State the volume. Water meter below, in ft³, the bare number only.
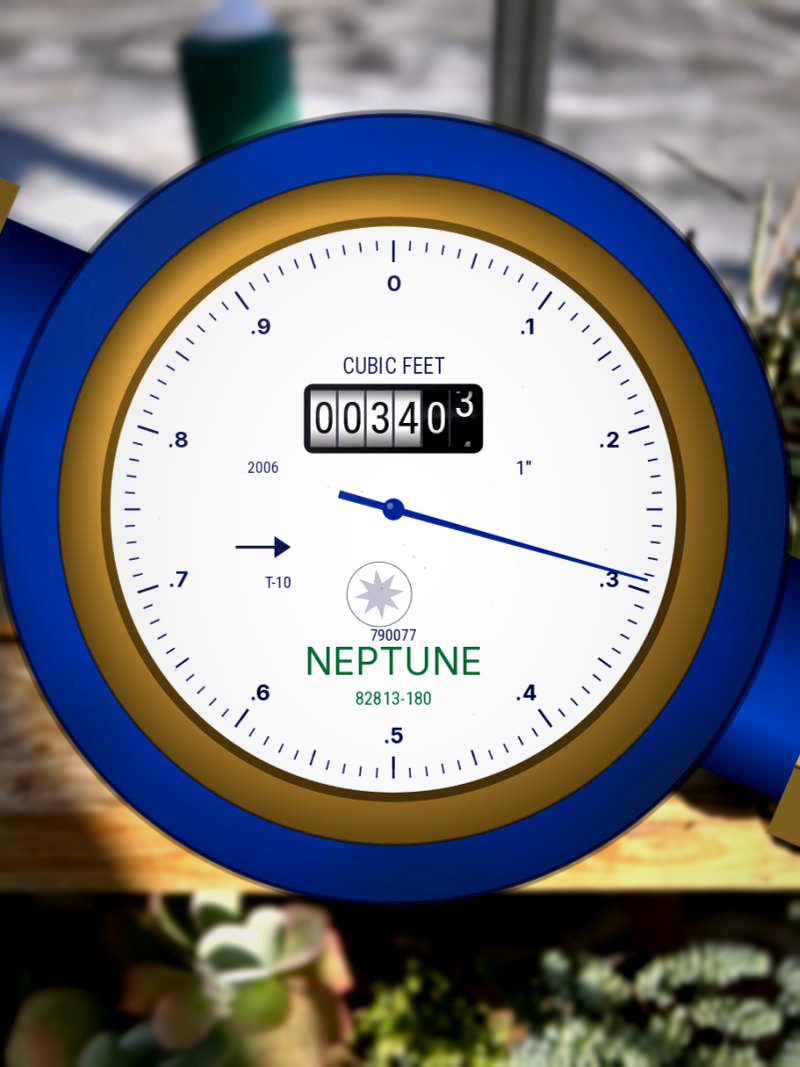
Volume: 3403.29
